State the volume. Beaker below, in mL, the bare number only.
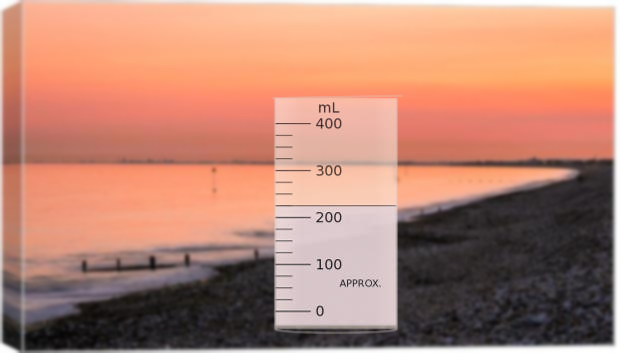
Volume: 225
